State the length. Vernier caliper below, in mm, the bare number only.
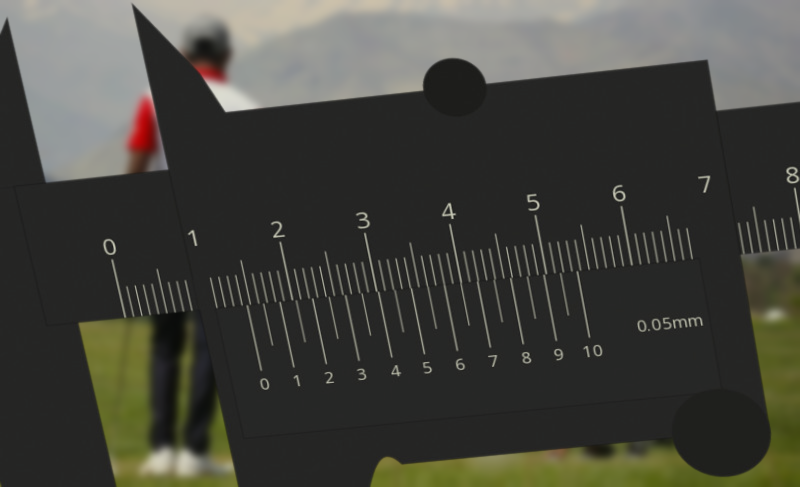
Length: 14.6
